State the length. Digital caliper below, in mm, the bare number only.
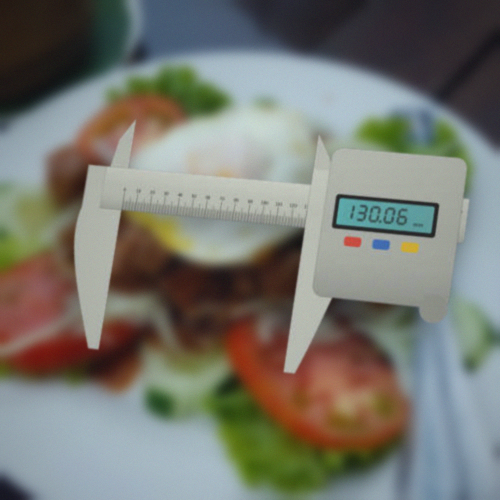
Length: 130.06
